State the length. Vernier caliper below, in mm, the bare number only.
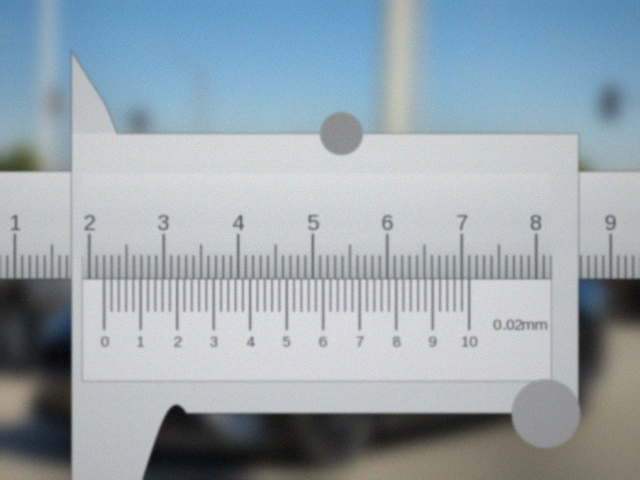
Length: 22.0
